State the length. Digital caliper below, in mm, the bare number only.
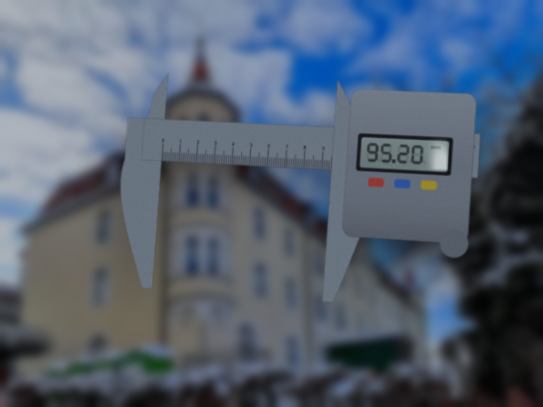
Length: 95.20
